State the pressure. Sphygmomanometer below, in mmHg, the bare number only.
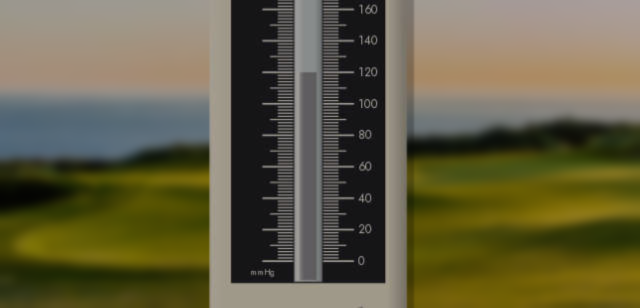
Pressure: 120
